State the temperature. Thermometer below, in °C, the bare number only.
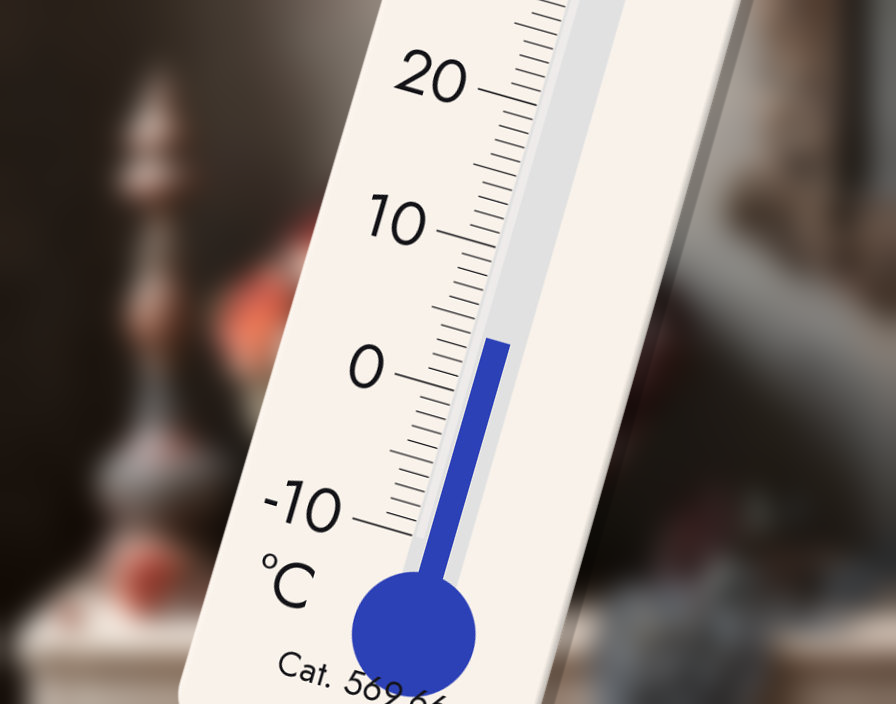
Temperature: 4
